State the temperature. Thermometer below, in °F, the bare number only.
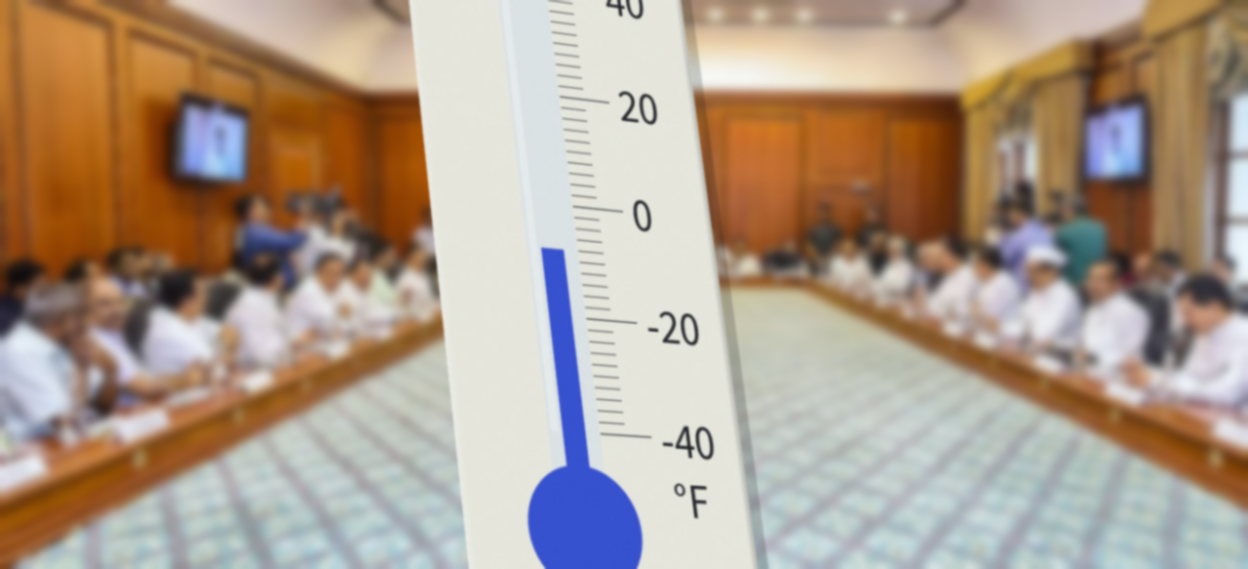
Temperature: -8
